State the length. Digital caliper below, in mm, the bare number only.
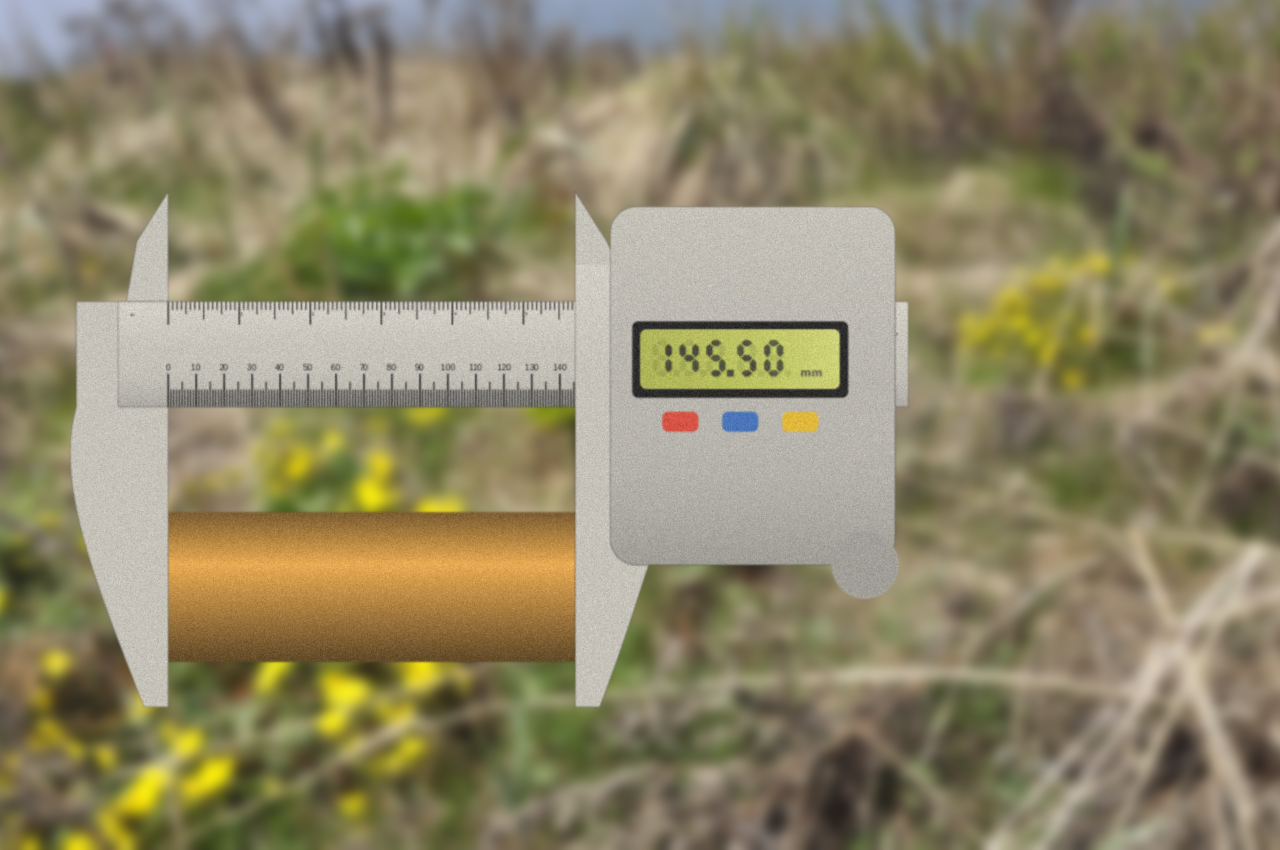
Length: 145.50
